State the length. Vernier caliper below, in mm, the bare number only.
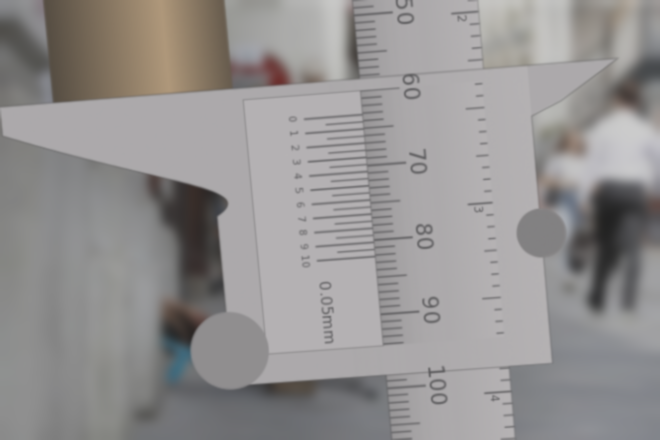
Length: 63.2
